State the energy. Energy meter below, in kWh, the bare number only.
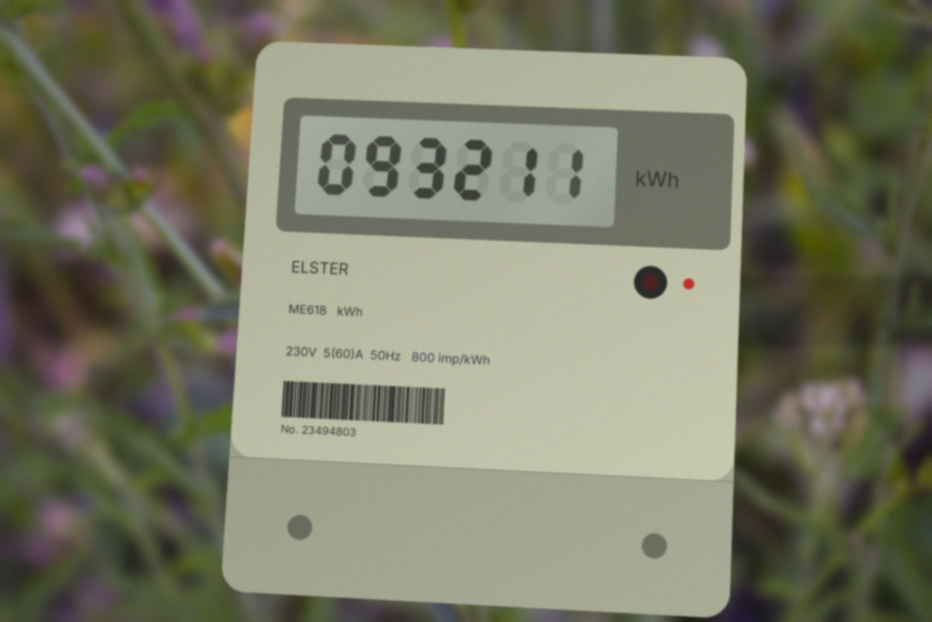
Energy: 93211
